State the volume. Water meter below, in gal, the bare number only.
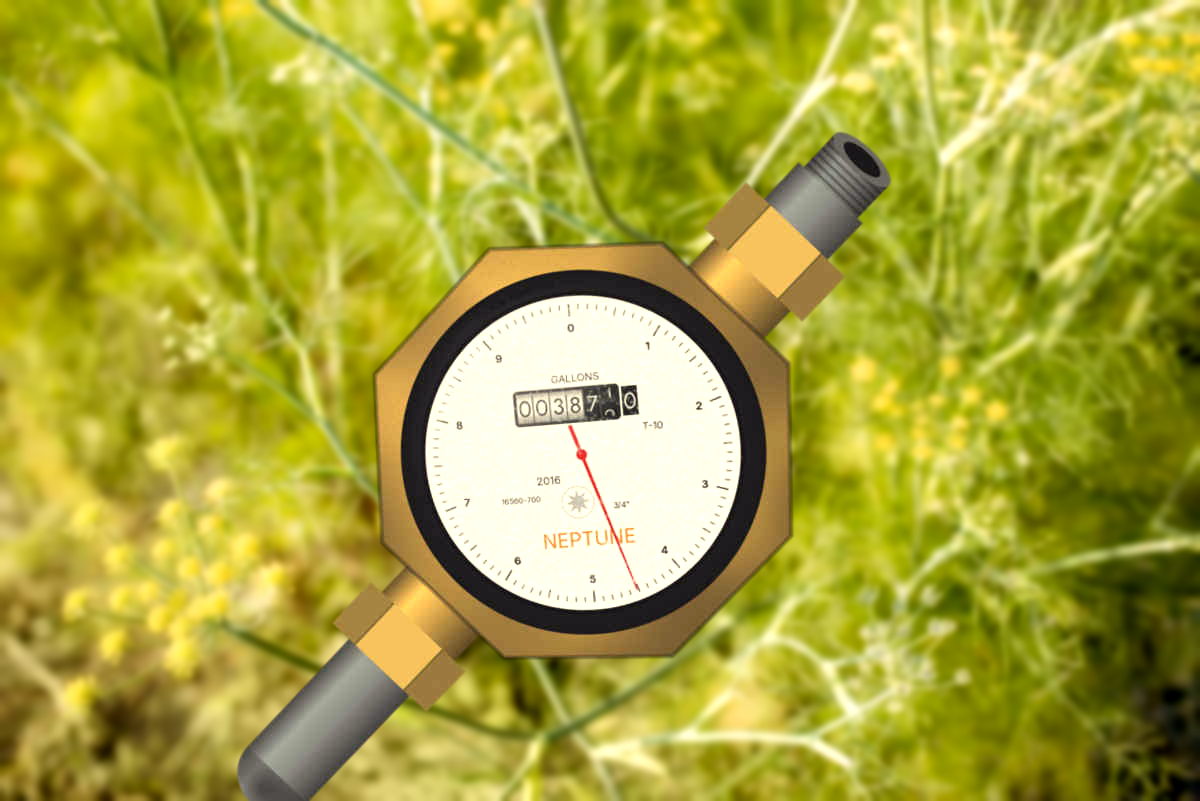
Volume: 38714.5
